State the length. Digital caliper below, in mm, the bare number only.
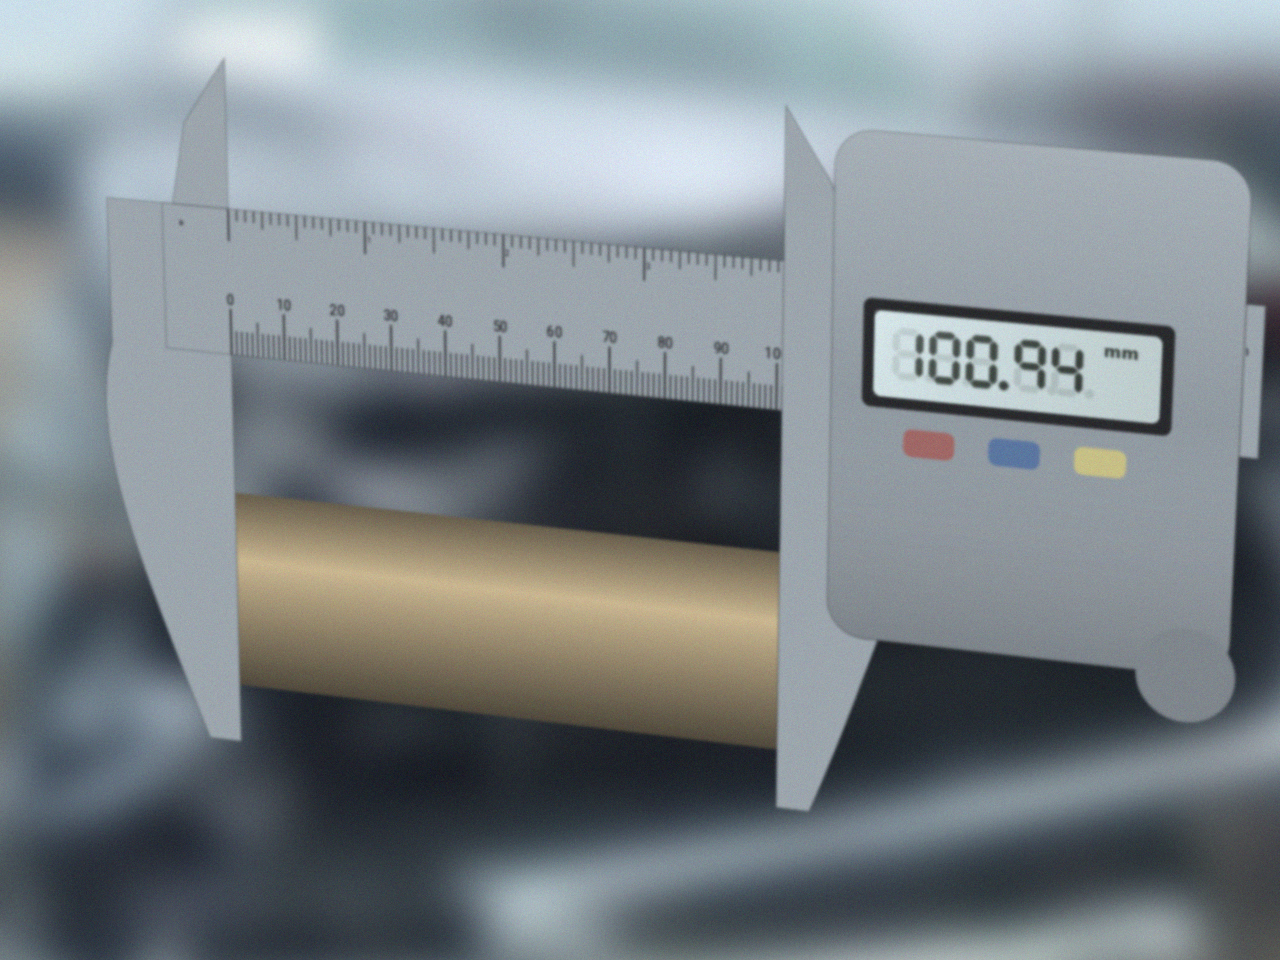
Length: 100.94
